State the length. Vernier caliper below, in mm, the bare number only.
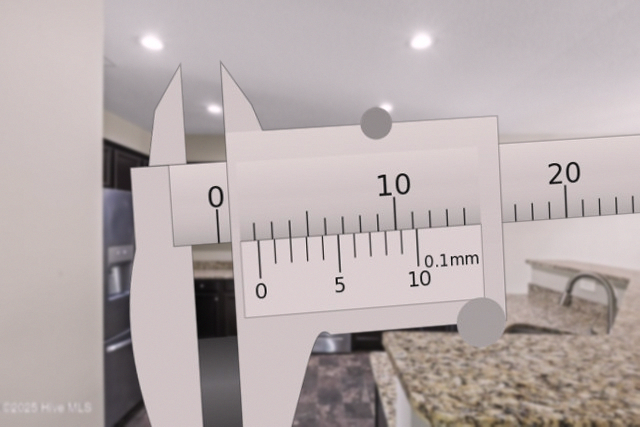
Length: 2.2
